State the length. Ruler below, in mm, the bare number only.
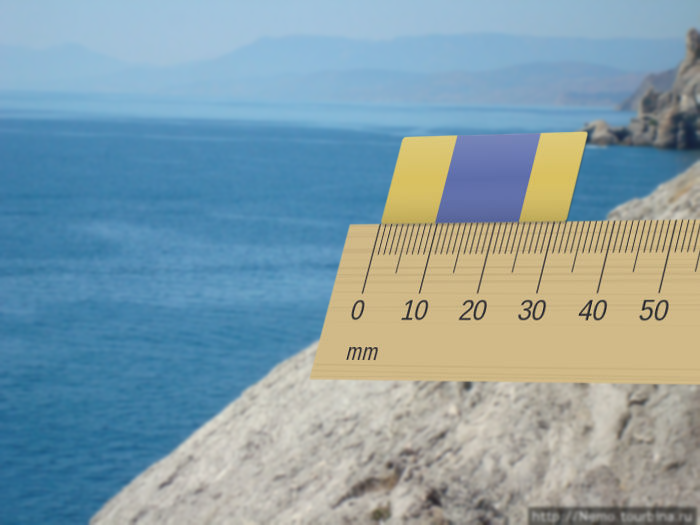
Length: 32
